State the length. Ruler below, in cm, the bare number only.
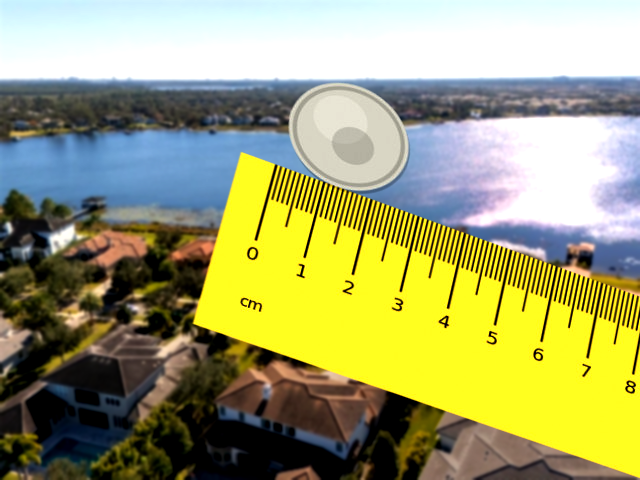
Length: 2.5
